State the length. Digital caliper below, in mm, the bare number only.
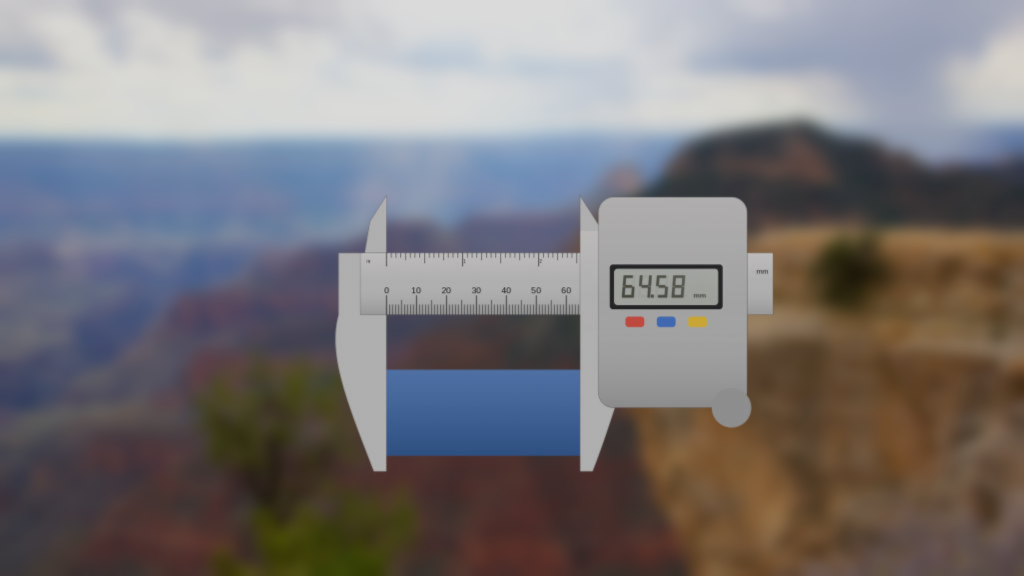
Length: 64.58
